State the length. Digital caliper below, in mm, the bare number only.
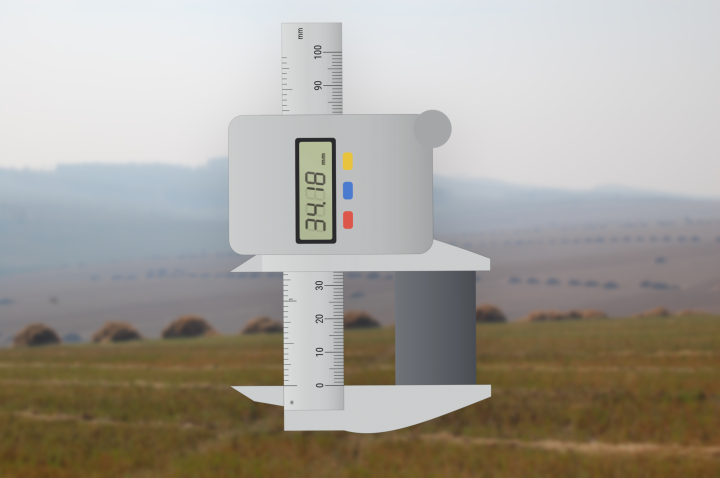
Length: 34.18
